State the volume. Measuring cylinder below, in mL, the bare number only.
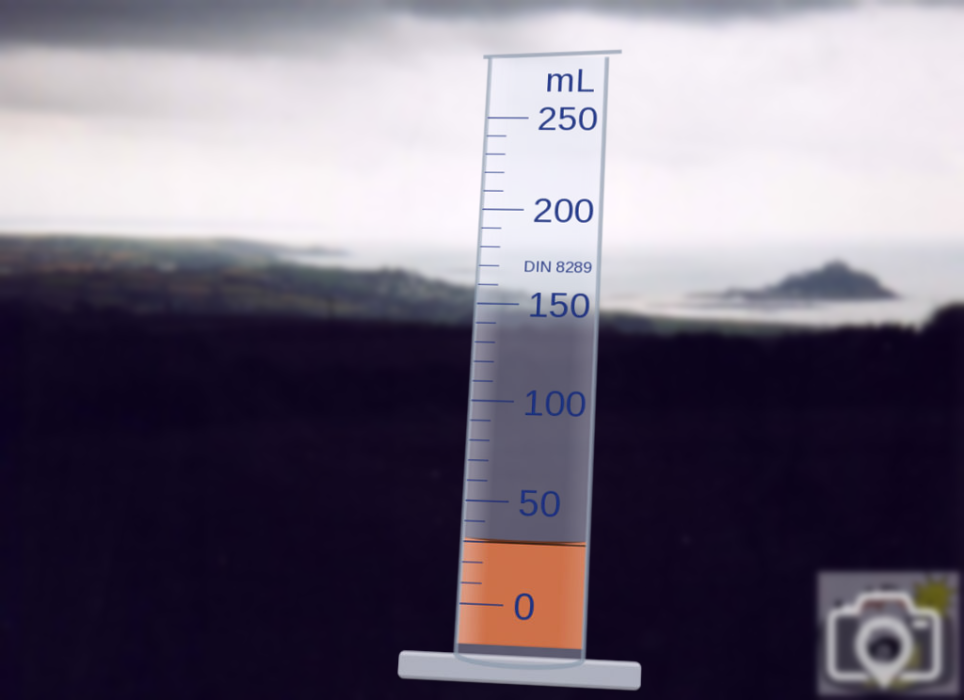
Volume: 30
